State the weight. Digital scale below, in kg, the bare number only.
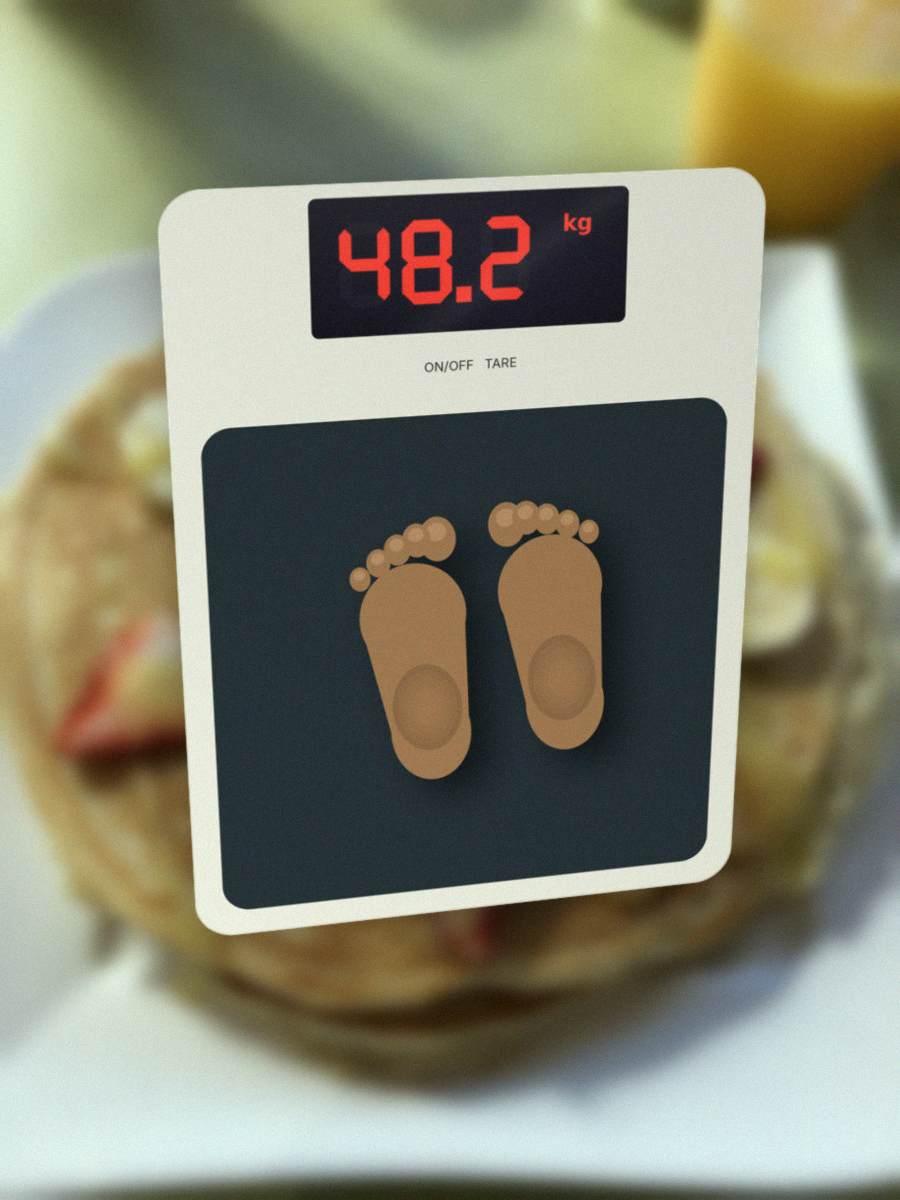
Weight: 48.2
